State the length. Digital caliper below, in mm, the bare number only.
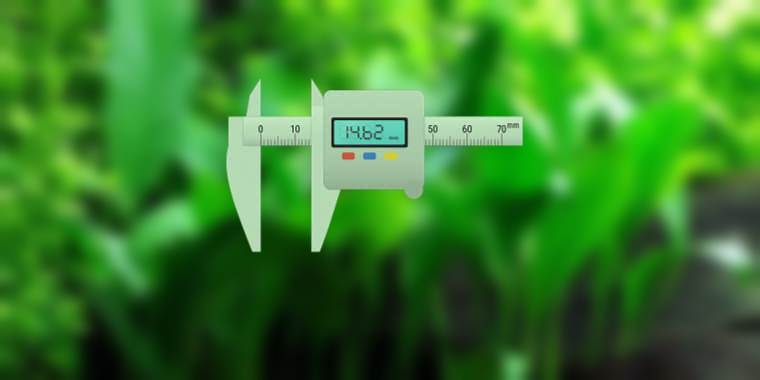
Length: 14.62
